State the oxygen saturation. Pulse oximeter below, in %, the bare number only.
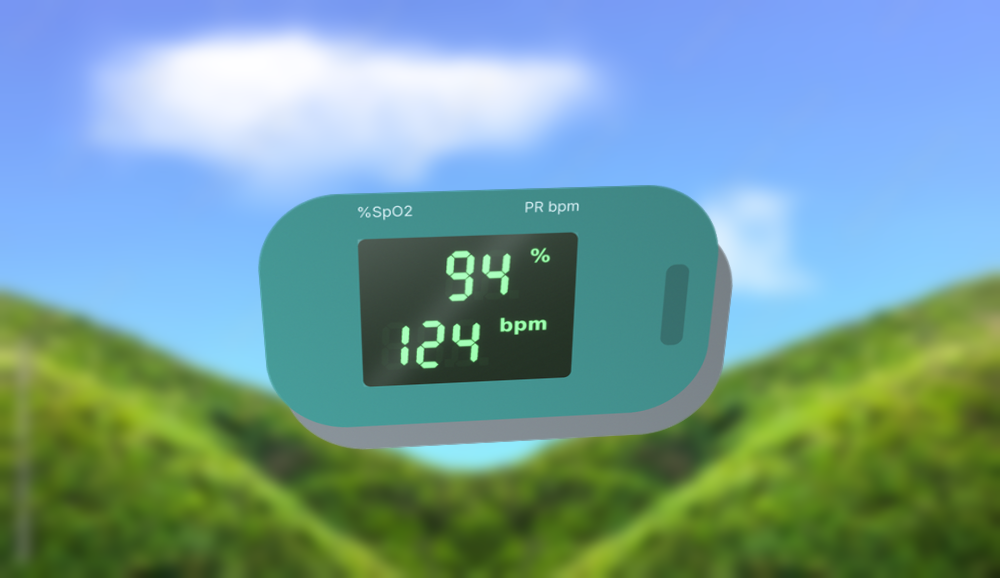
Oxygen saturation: 94
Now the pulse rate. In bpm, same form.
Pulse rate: 124
